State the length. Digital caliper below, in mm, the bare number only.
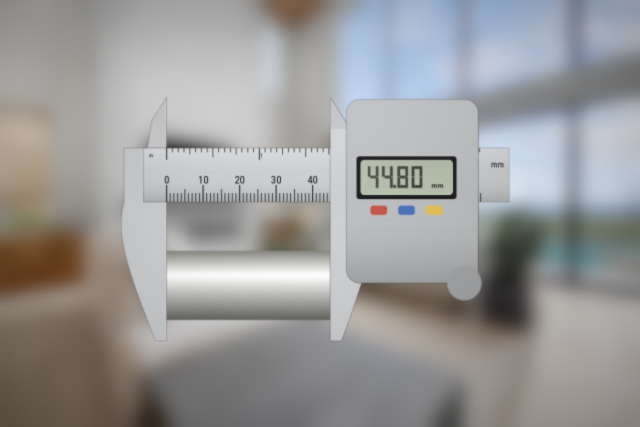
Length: 44.80
